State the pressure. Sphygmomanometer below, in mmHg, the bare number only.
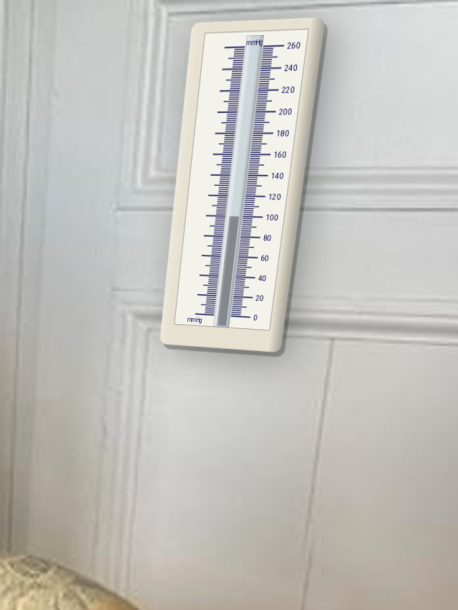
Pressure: 100
